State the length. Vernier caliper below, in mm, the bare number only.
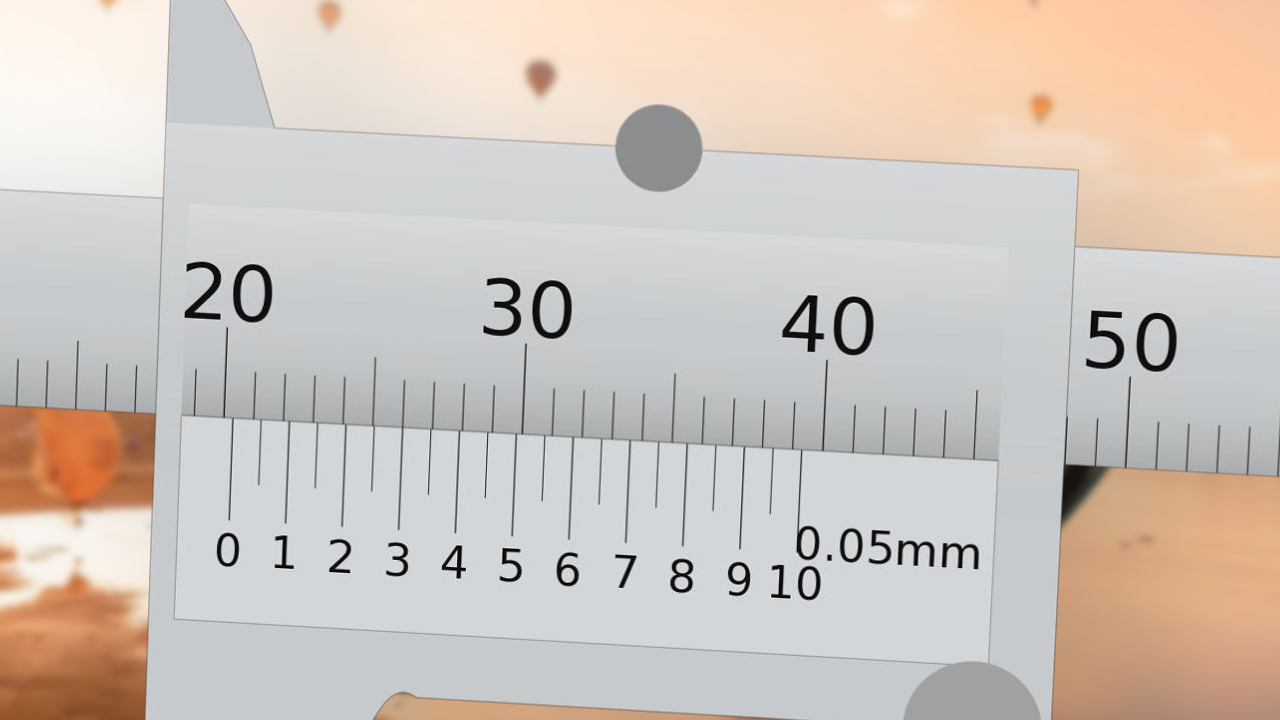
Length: 20.30
